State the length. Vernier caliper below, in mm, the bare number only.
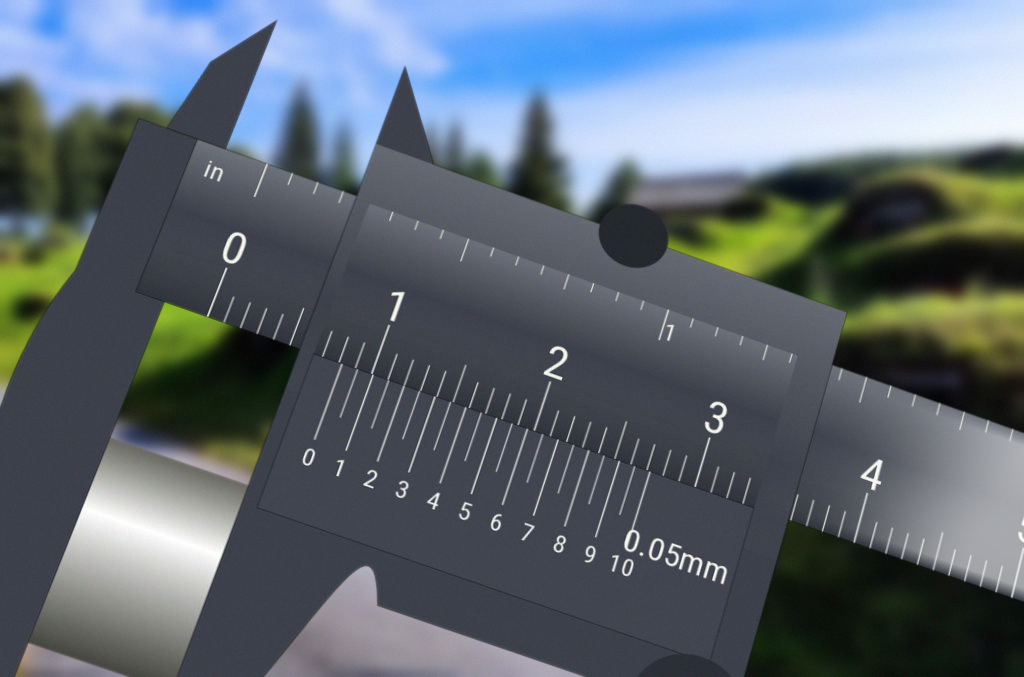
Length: 8.2
